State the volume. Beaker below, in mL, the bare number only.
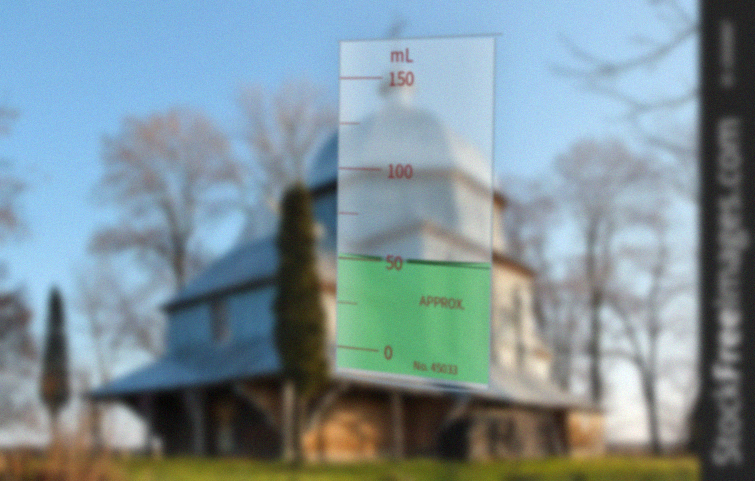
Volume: 50
